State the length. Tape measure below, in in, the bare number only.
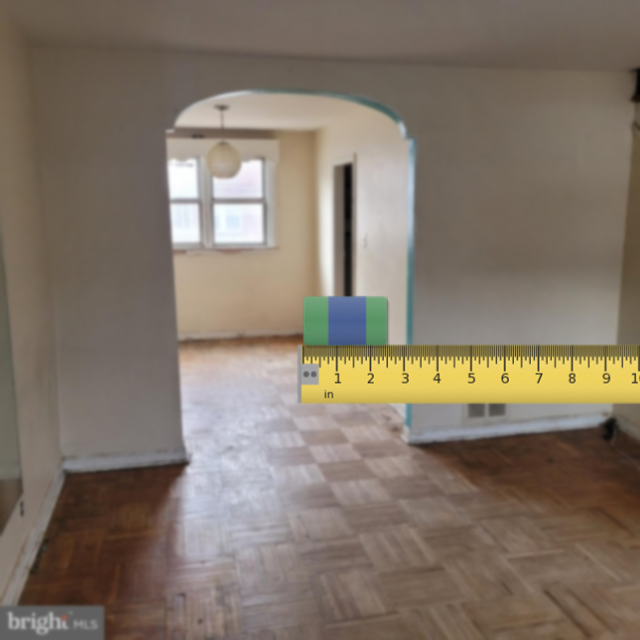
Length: 2.5
